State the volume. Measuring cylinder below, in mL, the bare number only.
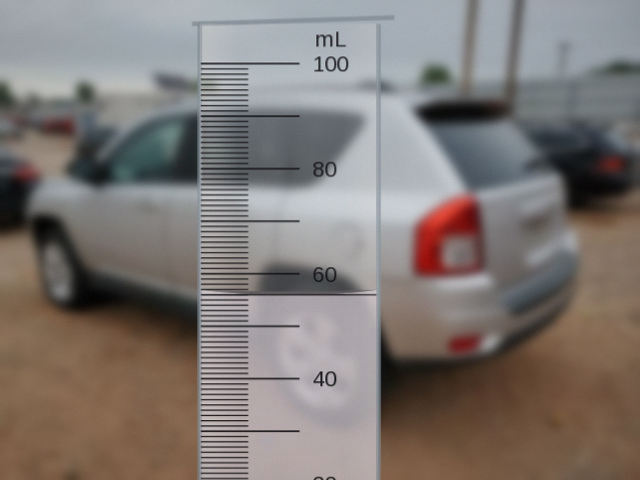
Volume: 56
